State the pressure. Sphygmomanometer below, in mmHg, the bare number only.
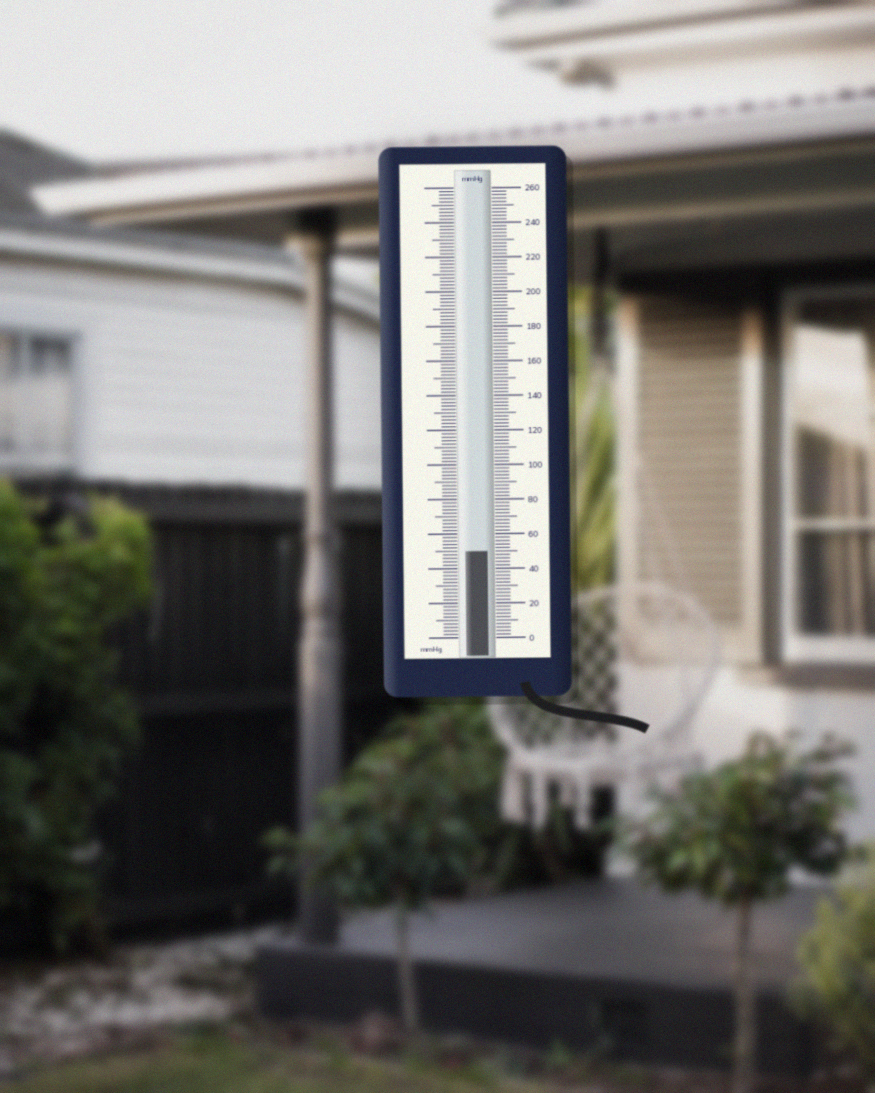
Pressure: 50
